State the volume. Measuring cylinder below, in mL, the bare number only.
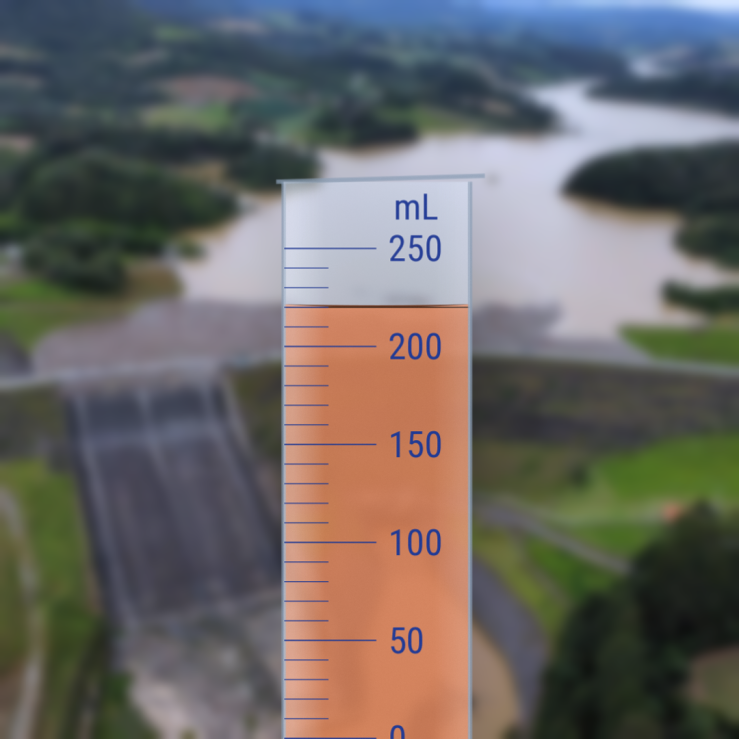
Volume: 220
